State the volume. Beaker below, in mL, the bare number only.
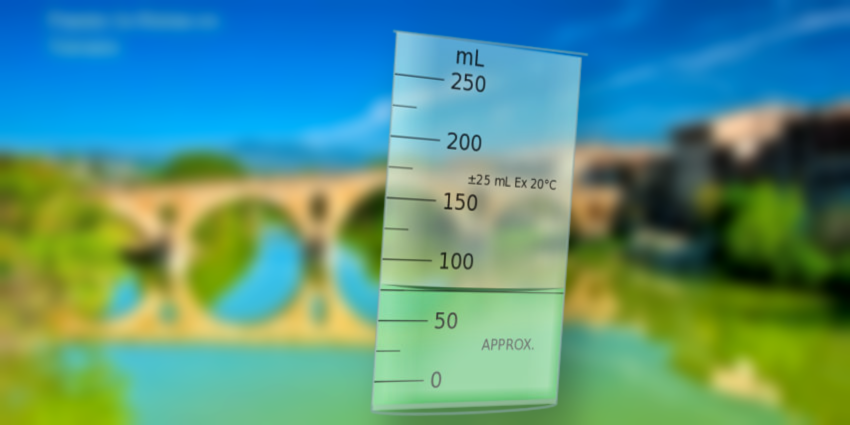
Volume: 75
